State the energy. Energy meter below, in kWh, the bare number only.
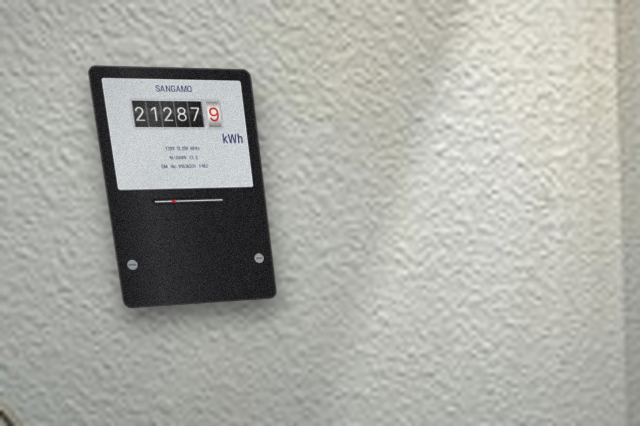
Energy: 21287.9
